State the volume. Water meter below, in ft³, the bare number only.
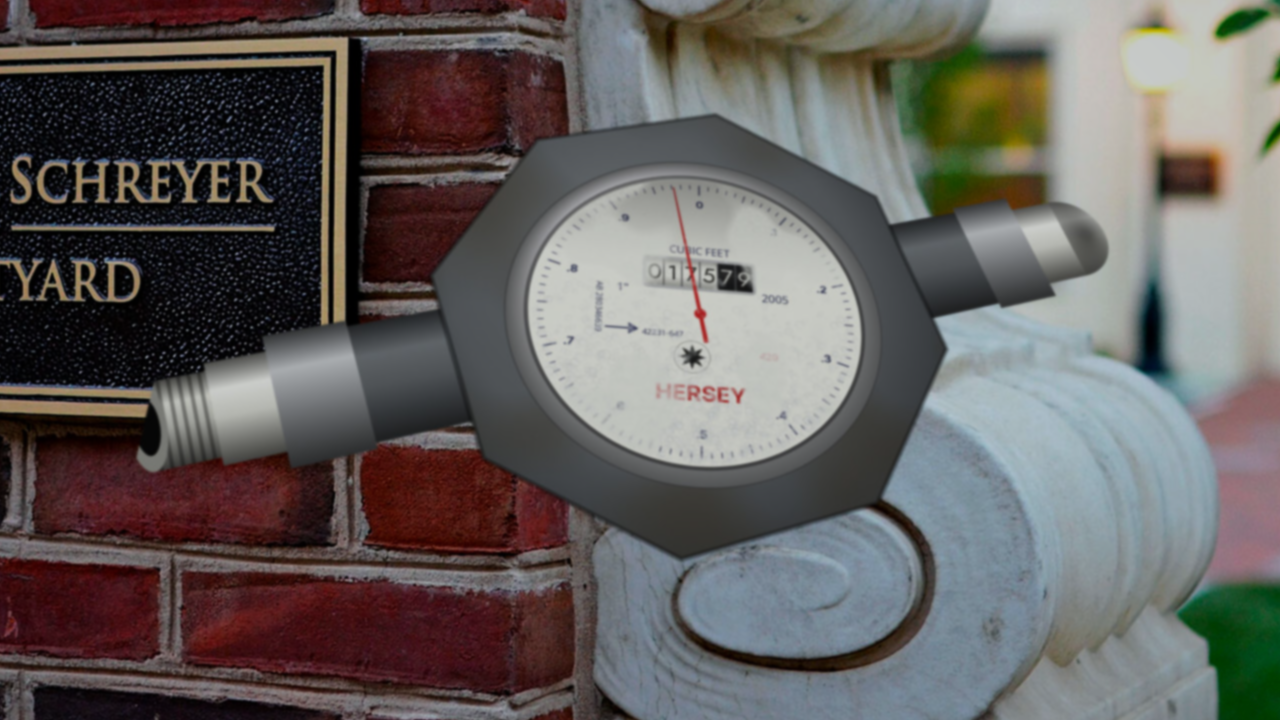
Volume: 17578.97
